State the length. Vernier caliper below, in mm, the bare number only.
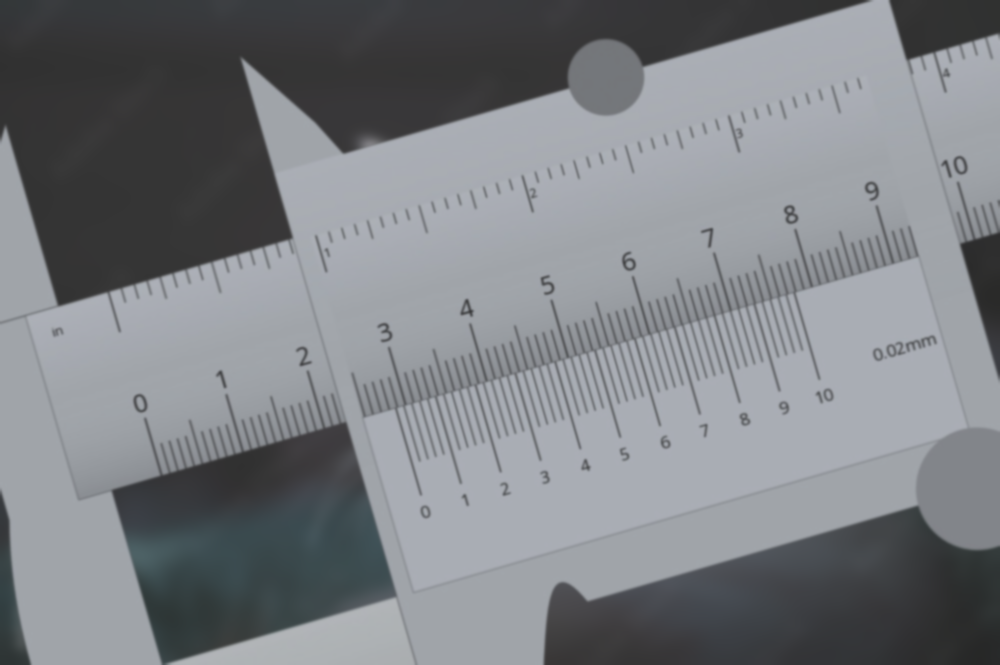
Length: 28.8
